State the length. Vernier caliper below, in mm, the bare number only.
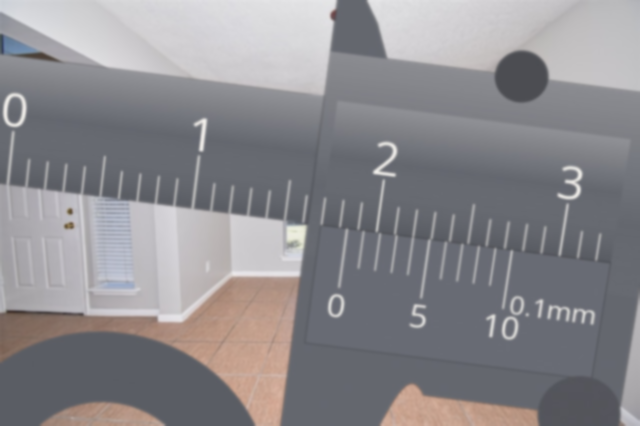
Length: 18.4
